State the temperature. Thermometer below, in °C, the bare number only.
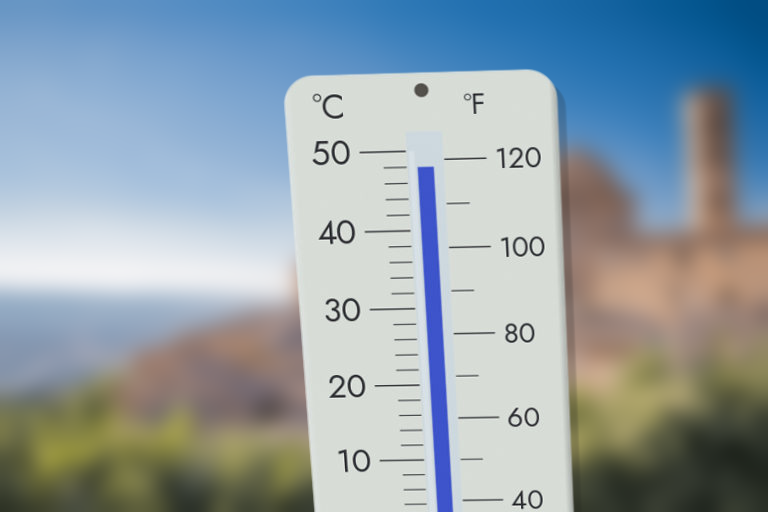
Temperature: 48
